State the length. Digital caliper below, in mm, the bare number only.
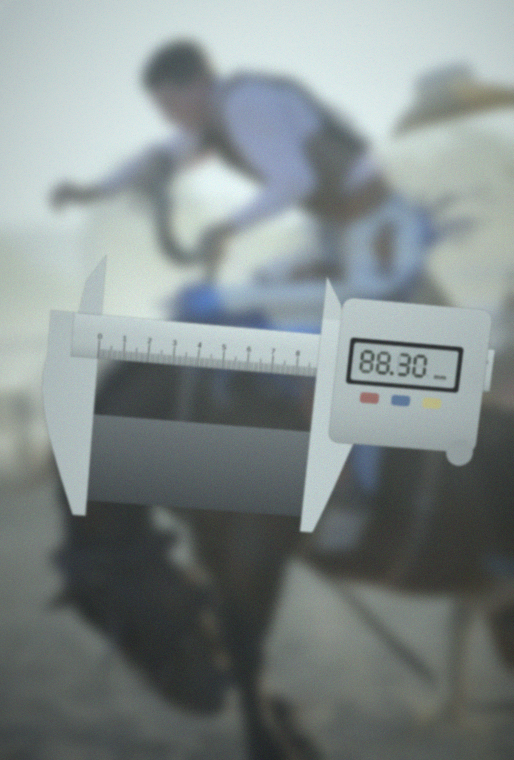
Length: 88.30
